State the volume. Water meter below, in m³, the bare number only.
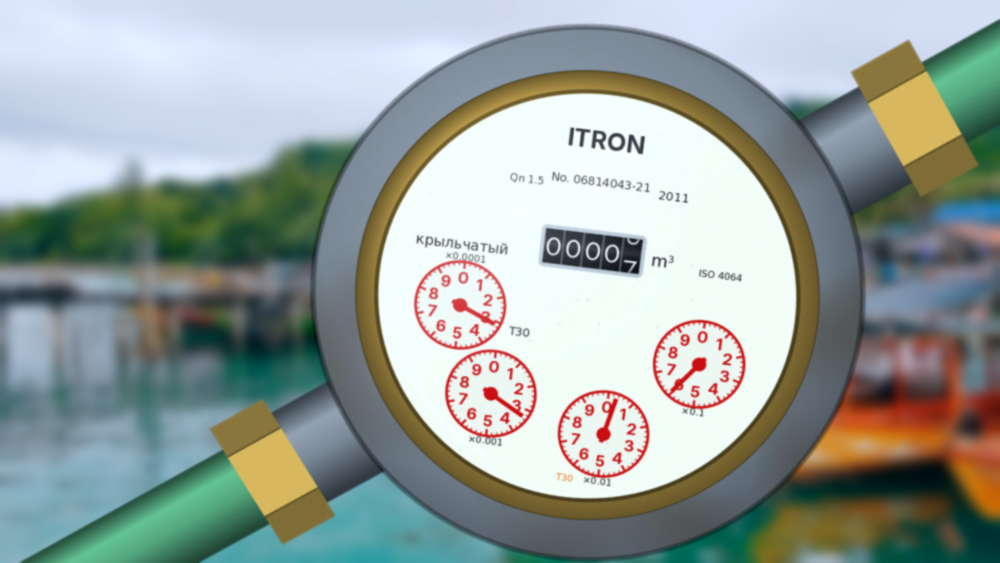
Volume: 6.6033
